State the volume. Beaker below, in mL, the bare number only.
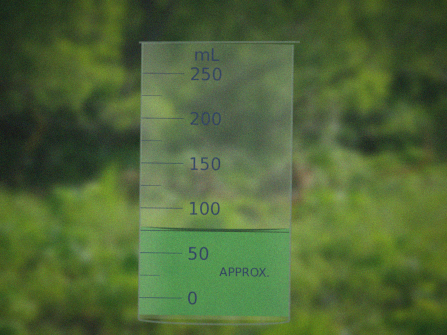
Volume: 75
